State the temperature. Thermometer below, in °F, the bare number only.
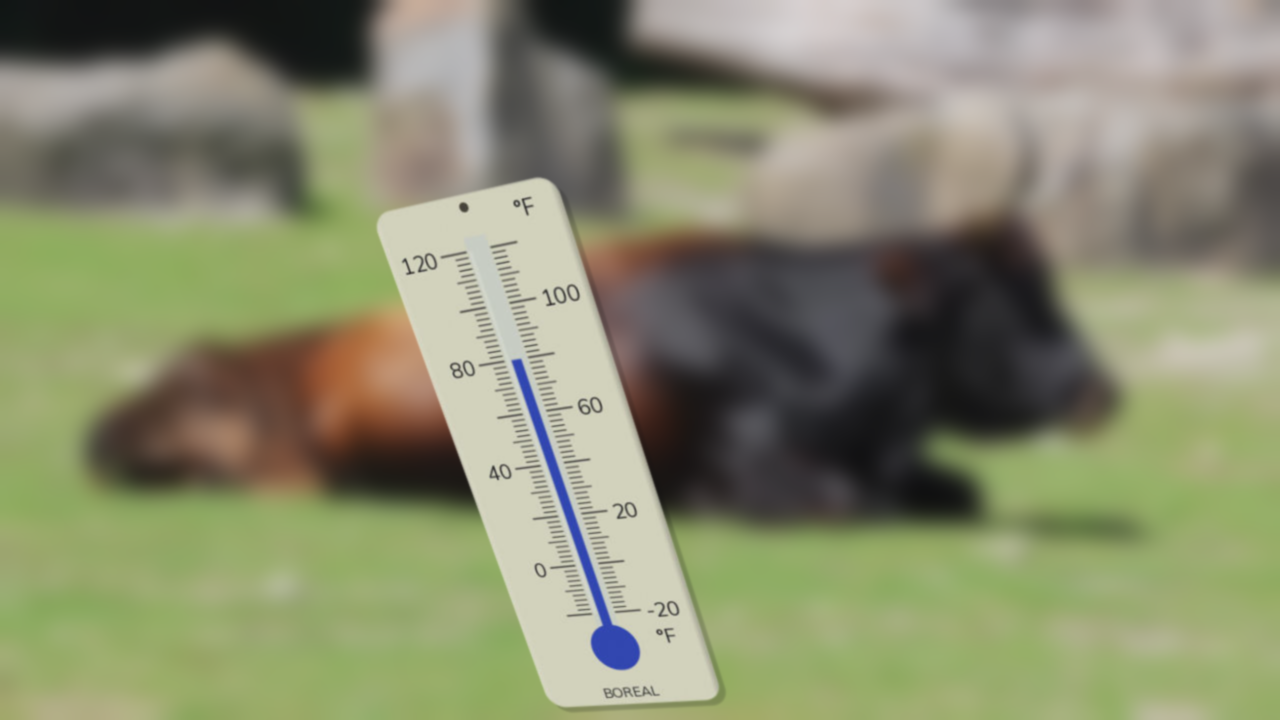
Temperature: 80
